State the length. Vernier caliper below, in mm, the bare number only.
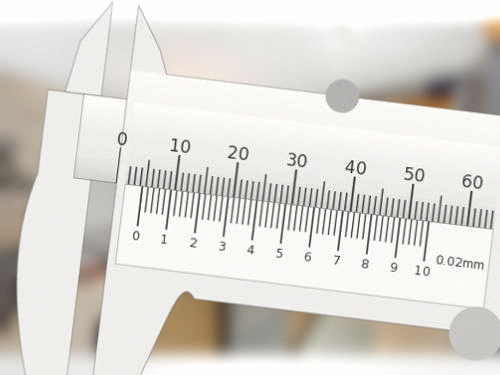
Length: 4.4
